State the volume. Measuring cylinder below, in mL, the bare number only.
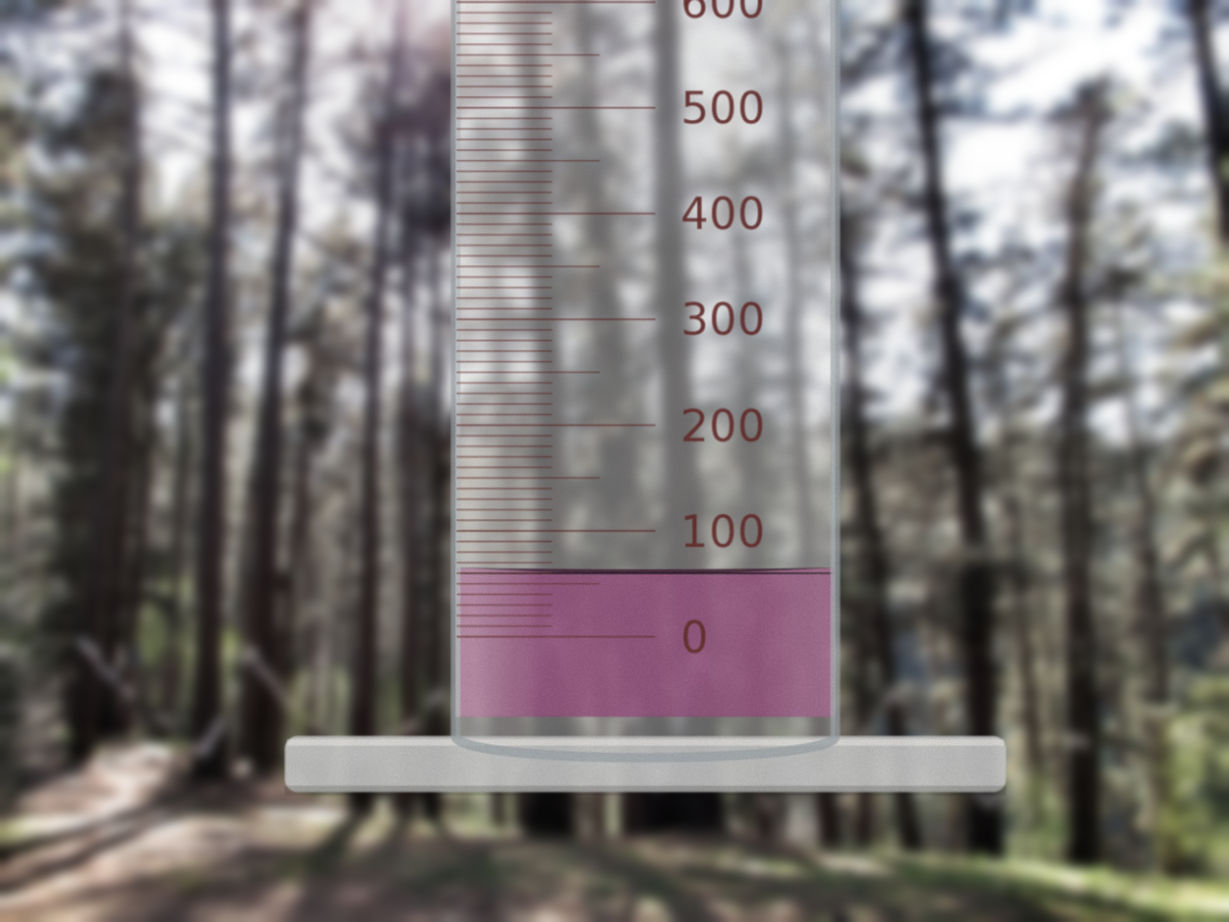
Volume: 60
